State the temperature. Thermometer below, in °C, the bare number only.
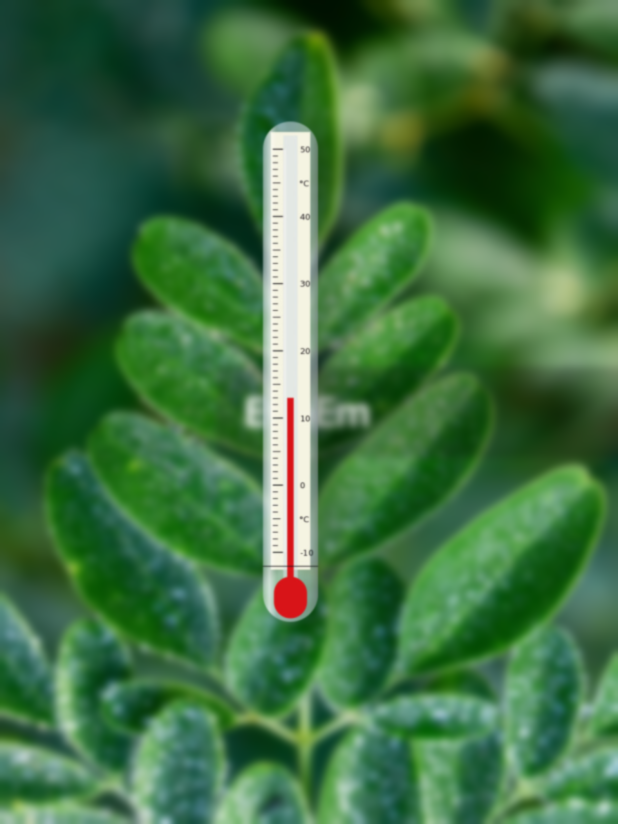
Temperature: 13
